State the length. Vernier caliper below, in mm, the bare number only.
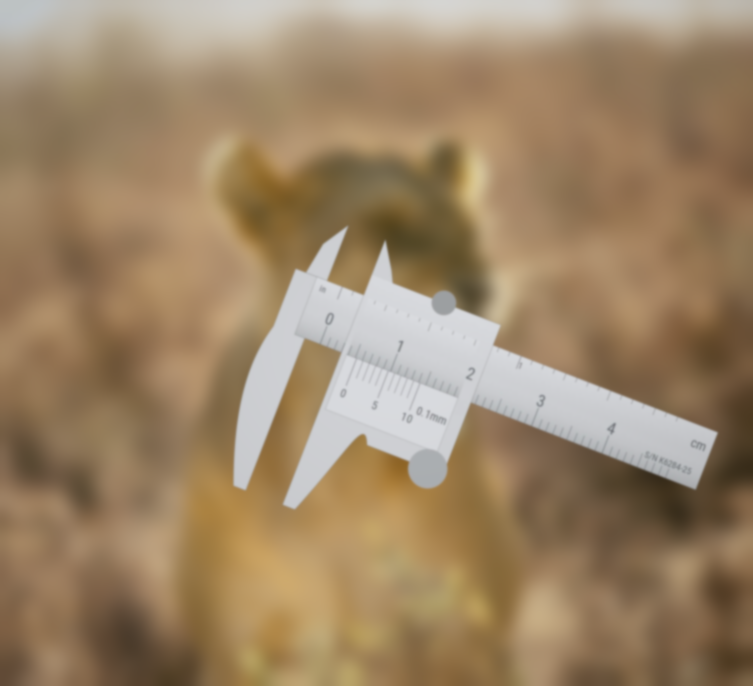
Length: 5.2
